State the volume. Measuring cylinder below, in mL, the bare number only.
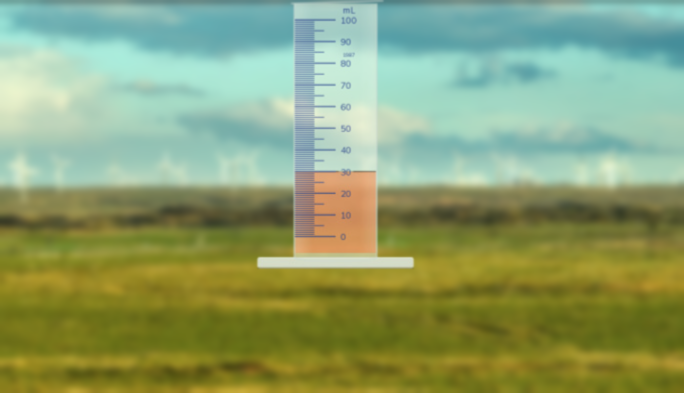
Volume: 30
